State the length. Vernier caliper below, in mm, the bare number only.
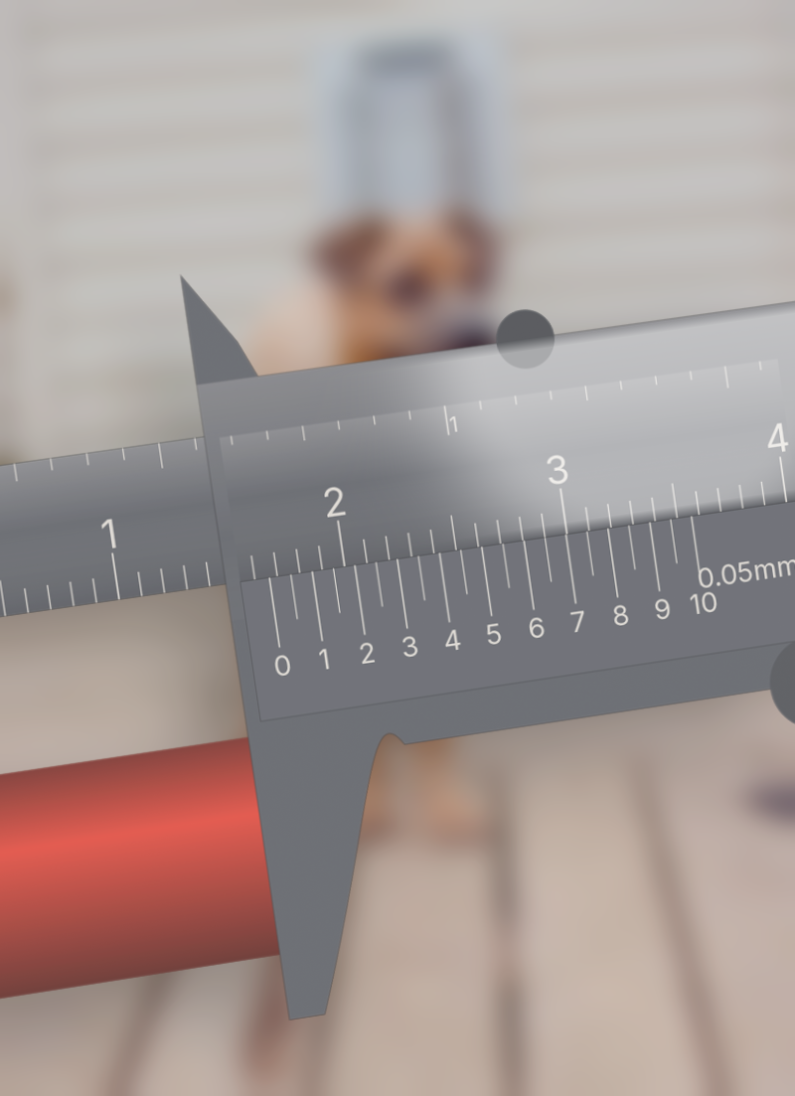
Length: 16.65
